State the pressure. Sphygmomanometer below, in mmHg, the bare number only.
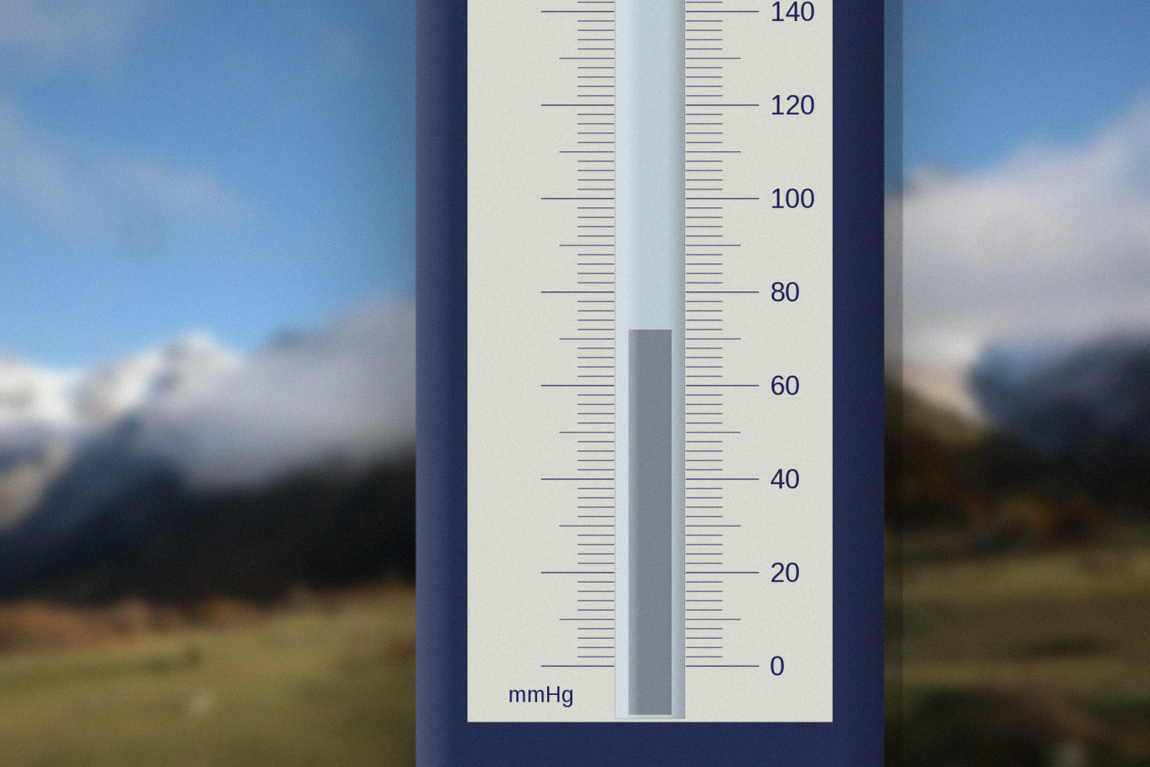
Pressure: 72
